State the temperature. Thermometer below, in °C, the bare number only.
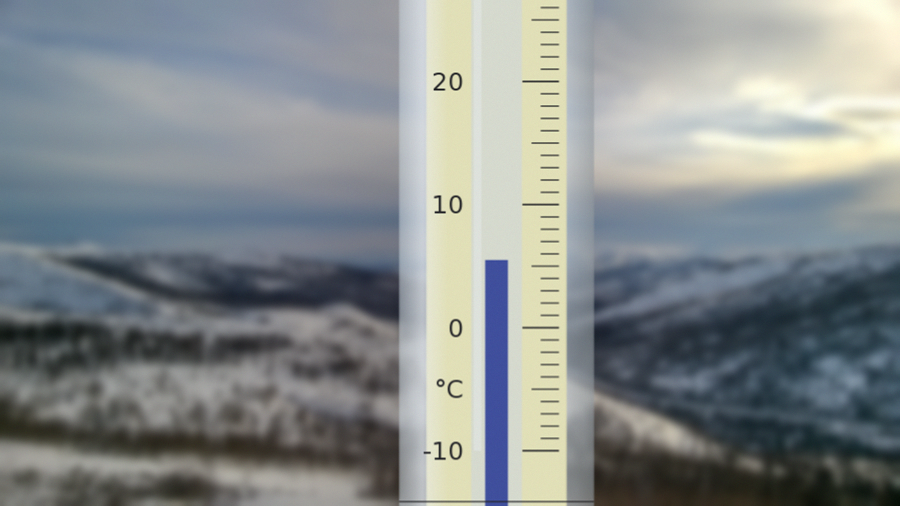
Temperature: 5.5
